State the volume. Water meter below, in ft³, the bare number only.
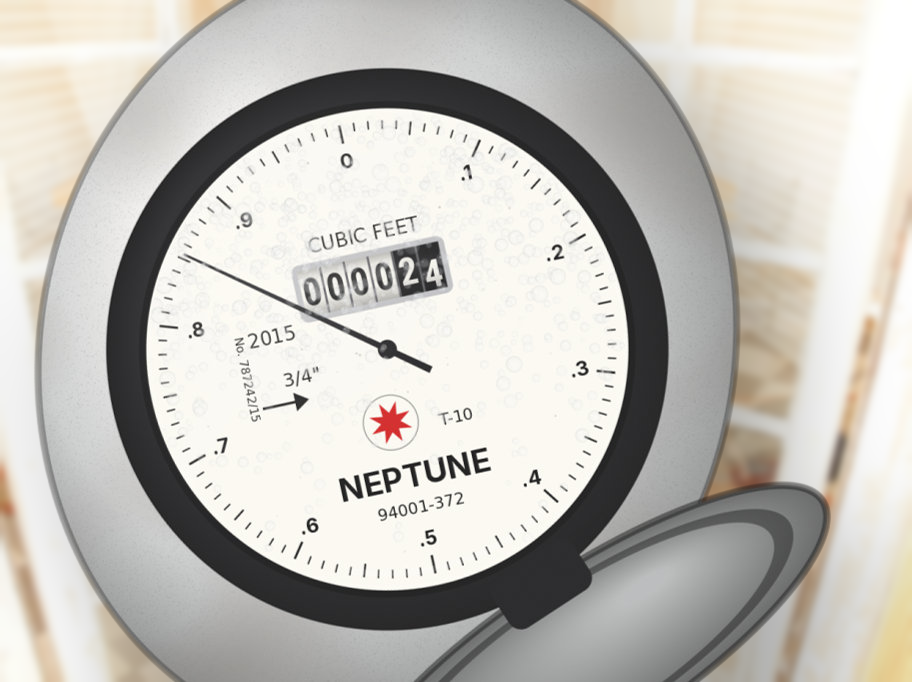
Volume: 23.85
